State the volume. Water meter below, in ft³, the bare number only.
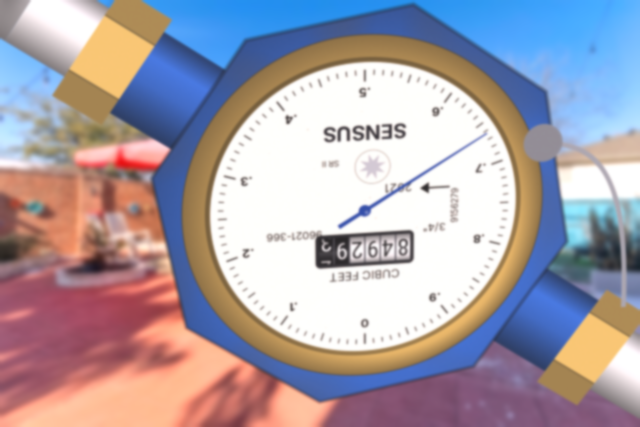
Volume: 849292.66
